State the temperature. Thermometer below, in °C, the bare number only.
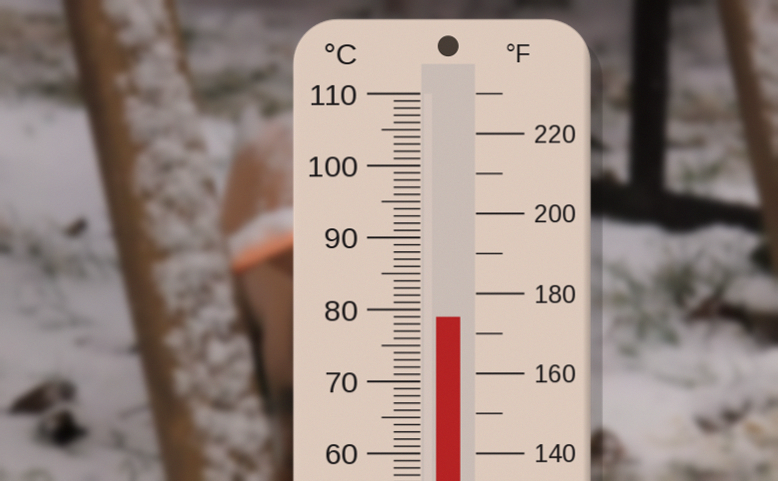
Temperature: 79
